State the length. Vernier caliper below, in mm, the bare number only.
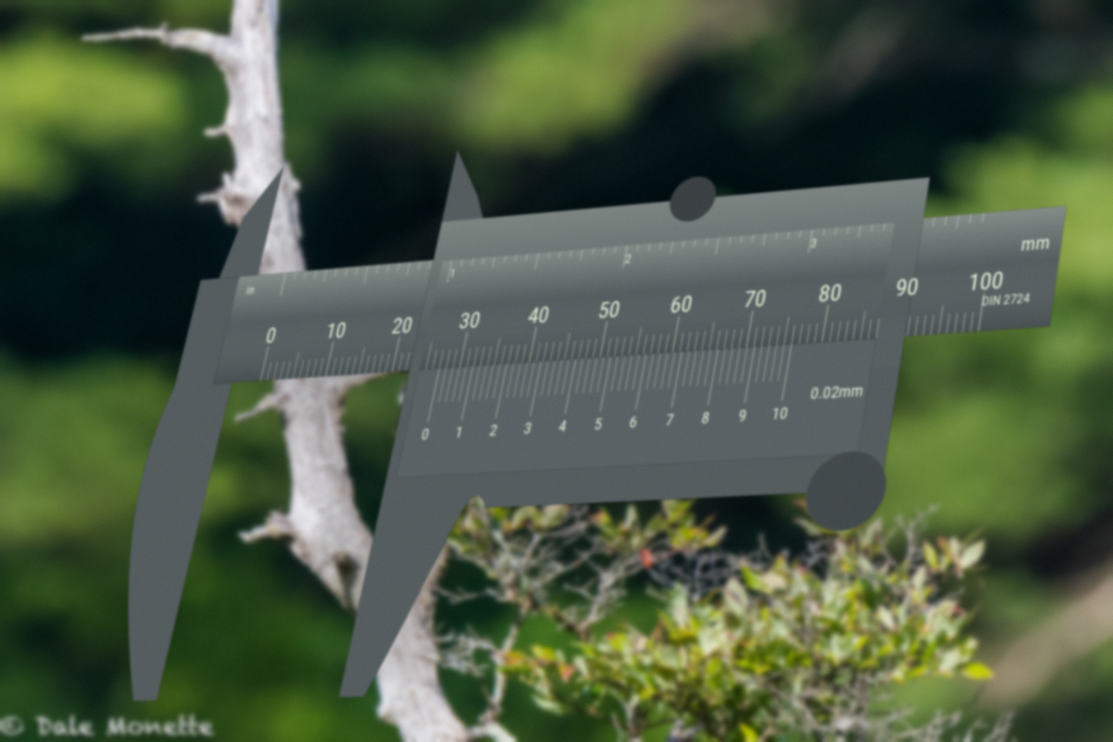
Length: 27.0
